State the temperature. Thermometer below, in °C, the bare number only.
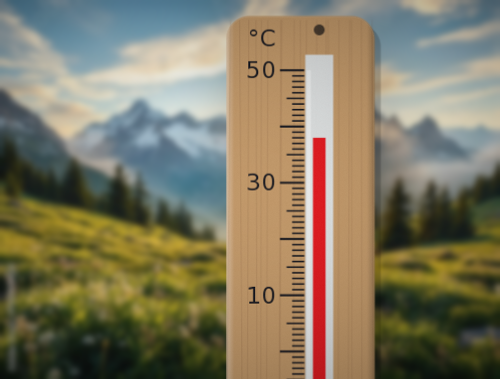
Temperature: 38
